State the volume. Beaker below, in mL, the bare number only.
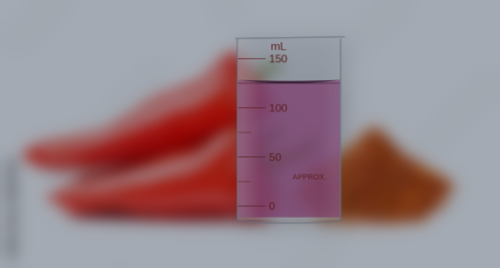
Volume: 125
